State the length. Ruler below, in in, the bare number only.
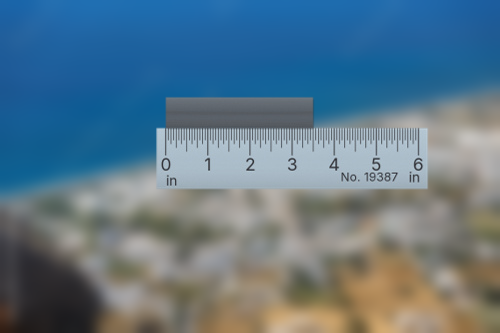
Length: 3.5
